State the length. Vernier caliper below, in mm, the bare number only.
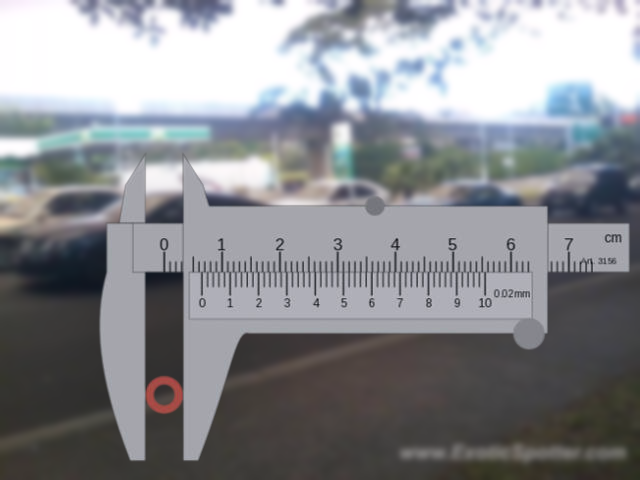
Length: 6.5
